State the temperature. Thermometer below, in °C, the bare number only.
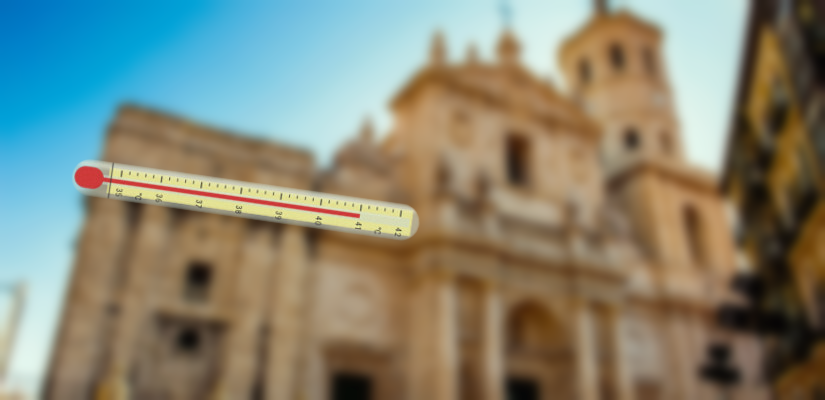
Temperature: 41
